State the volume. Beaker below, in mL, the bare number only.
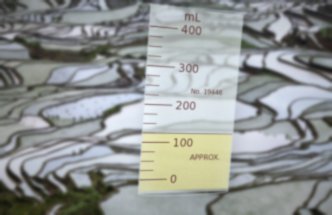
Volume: 125
